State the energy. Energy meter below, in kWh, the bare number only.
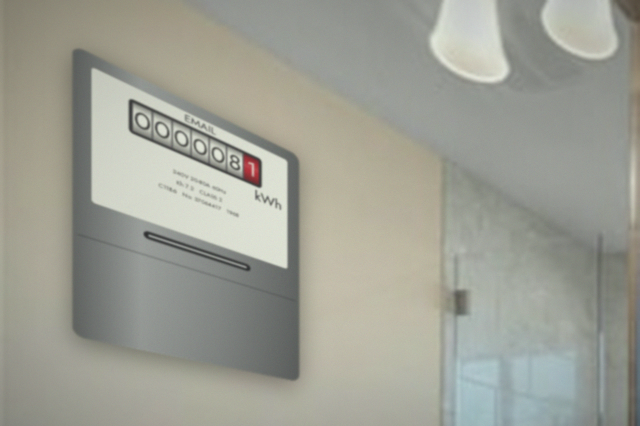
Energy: 8.1
